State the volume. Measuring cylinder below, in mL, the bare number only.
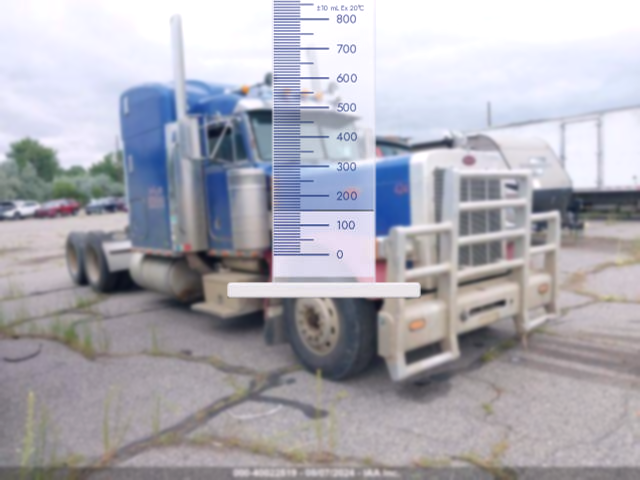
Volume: 150
